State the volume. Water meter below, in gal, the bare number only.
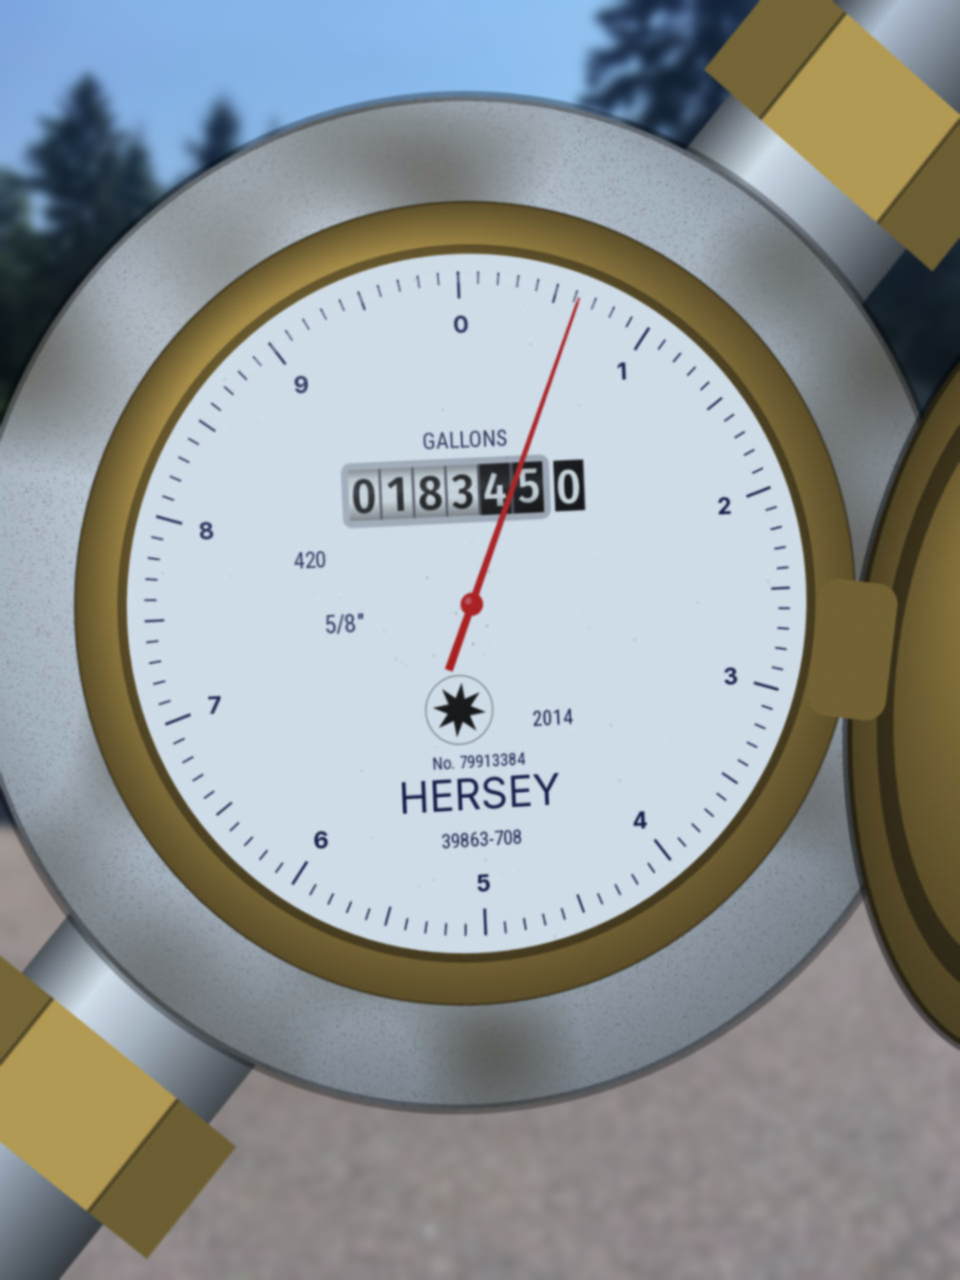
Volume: 183450.6
